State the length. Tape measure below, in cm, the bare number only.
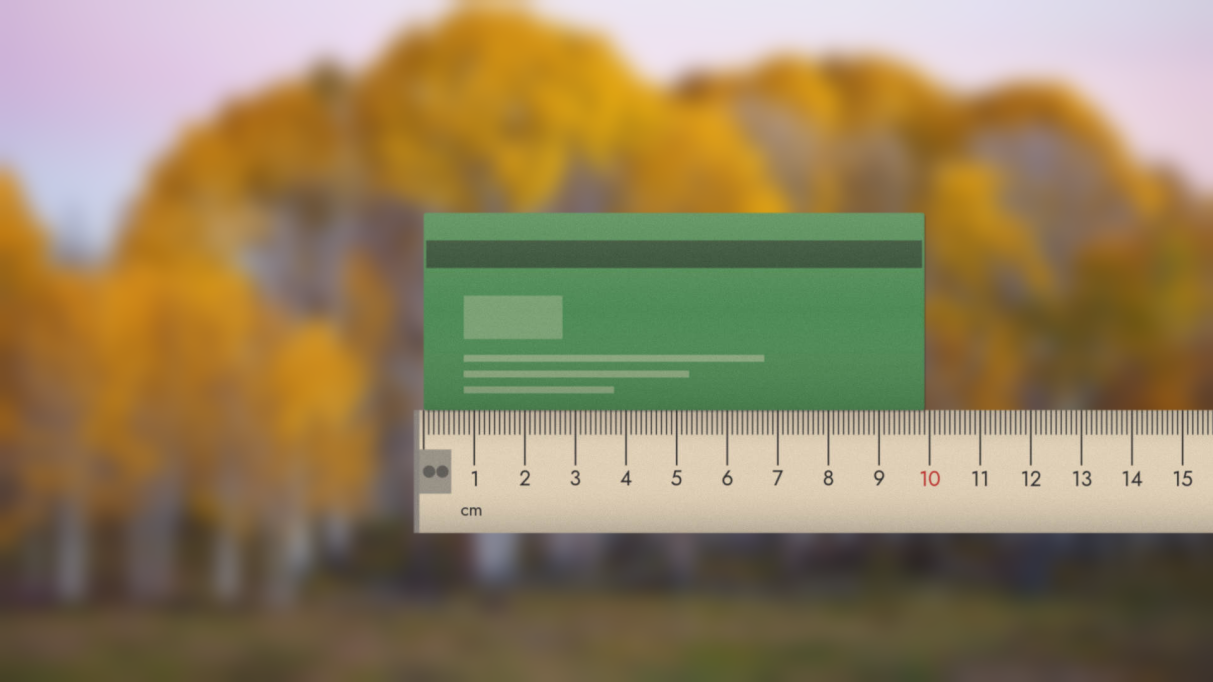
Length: 9.9
